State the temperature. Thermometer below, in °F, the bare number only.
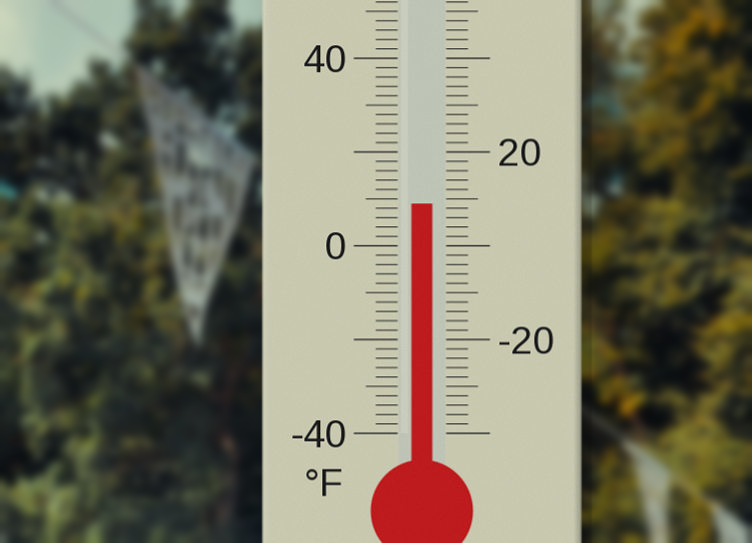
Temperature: 9
